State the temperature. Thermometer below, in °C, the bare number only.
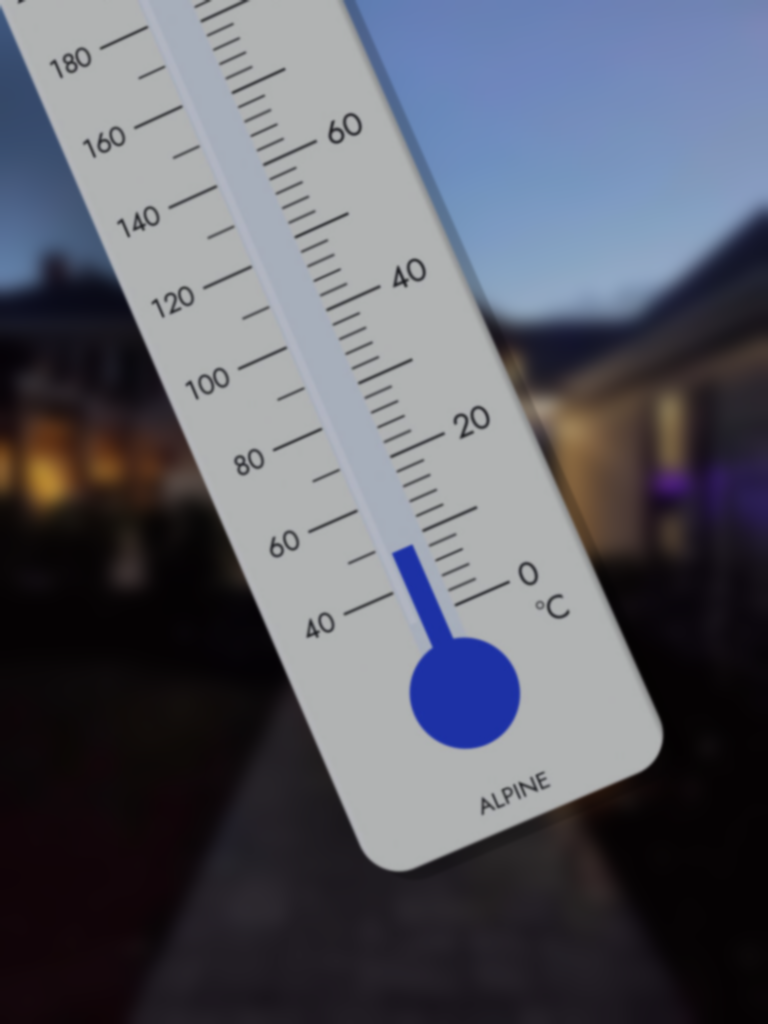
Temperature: 9
